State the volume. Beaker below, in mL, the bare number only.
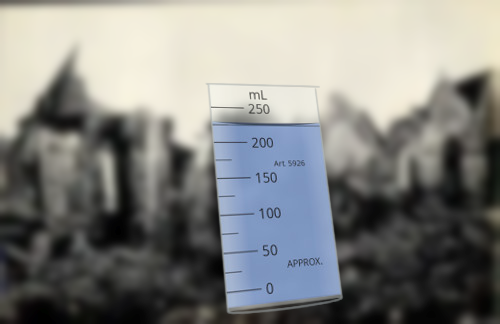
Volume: 225
